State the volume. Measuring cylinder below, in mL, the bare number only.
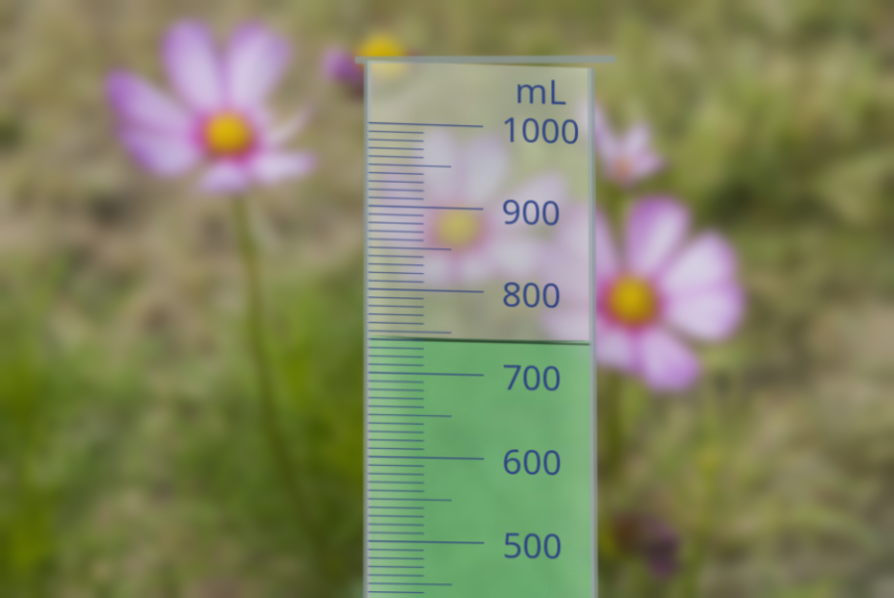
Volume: 740
